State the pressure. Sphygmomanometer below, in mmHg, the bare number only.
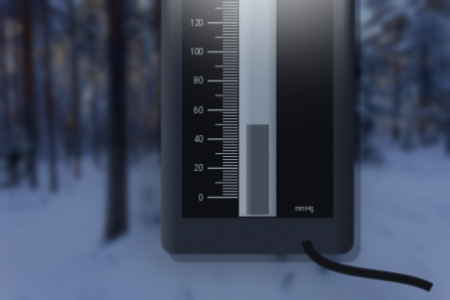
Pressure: 50
